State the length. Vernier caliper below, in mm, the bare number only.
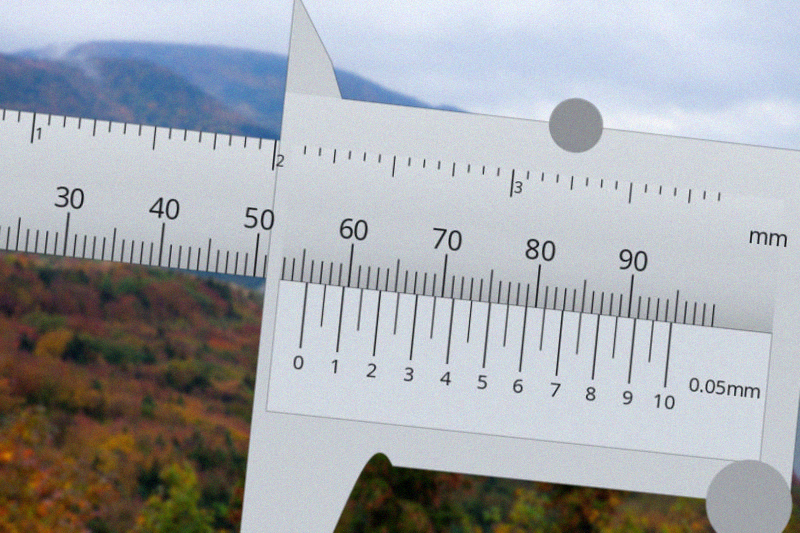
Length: 55.6
